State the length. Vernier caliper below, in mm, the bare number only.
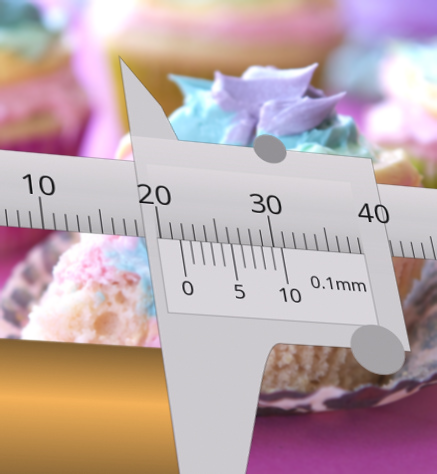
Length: 21.7
